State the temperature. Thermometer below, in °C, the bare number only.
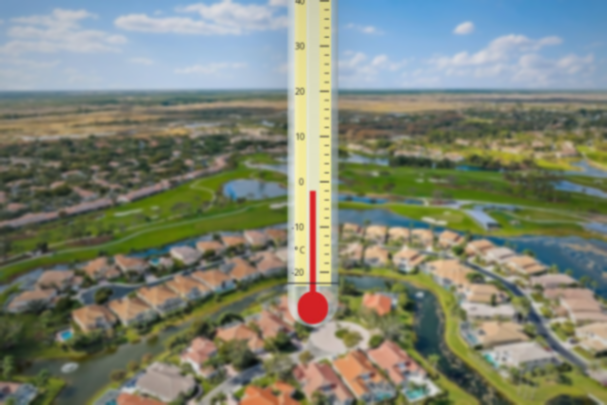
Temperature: -2
